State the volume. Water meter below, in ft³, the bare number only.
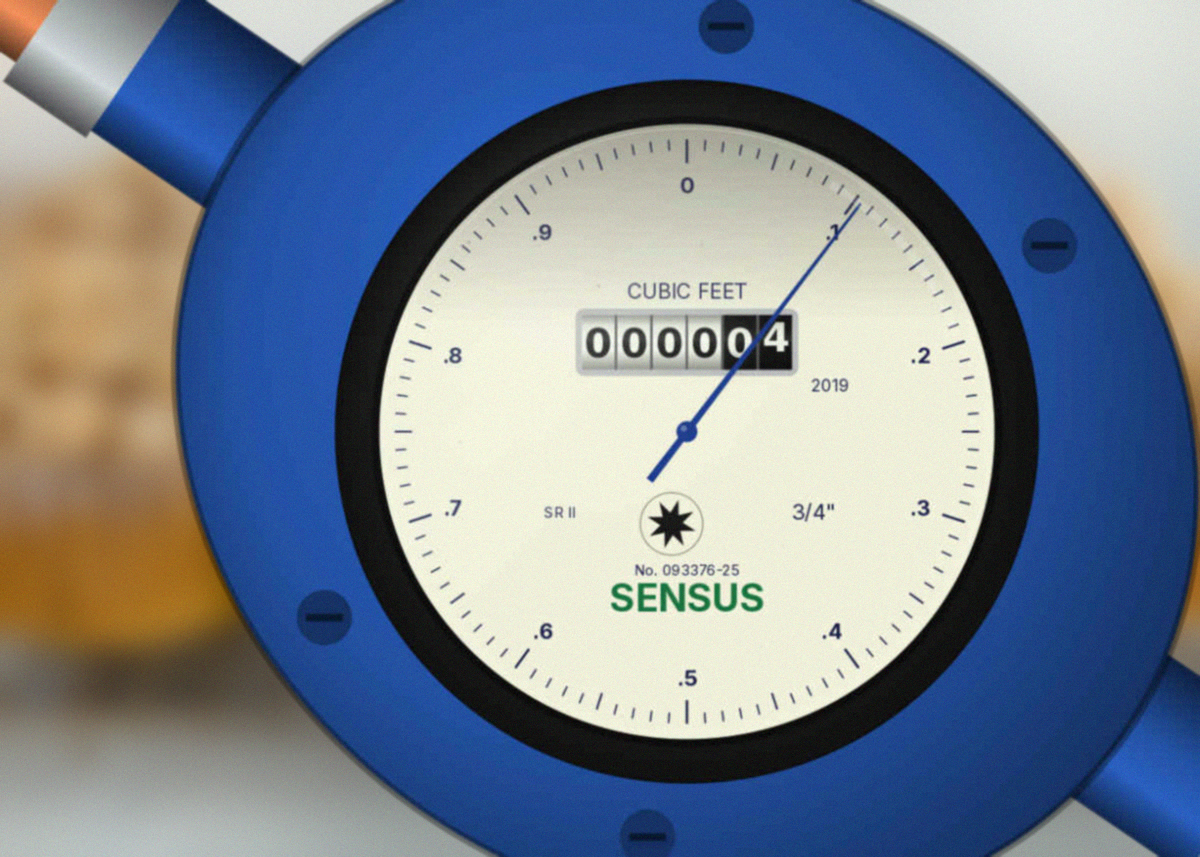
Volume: 4.10
